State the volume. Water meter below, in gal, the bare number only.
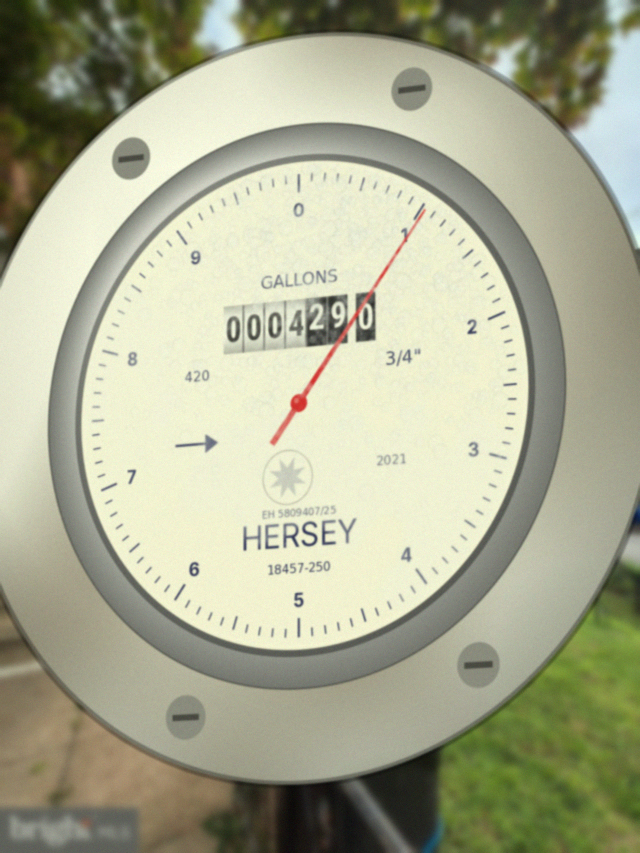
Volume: 4291.0
